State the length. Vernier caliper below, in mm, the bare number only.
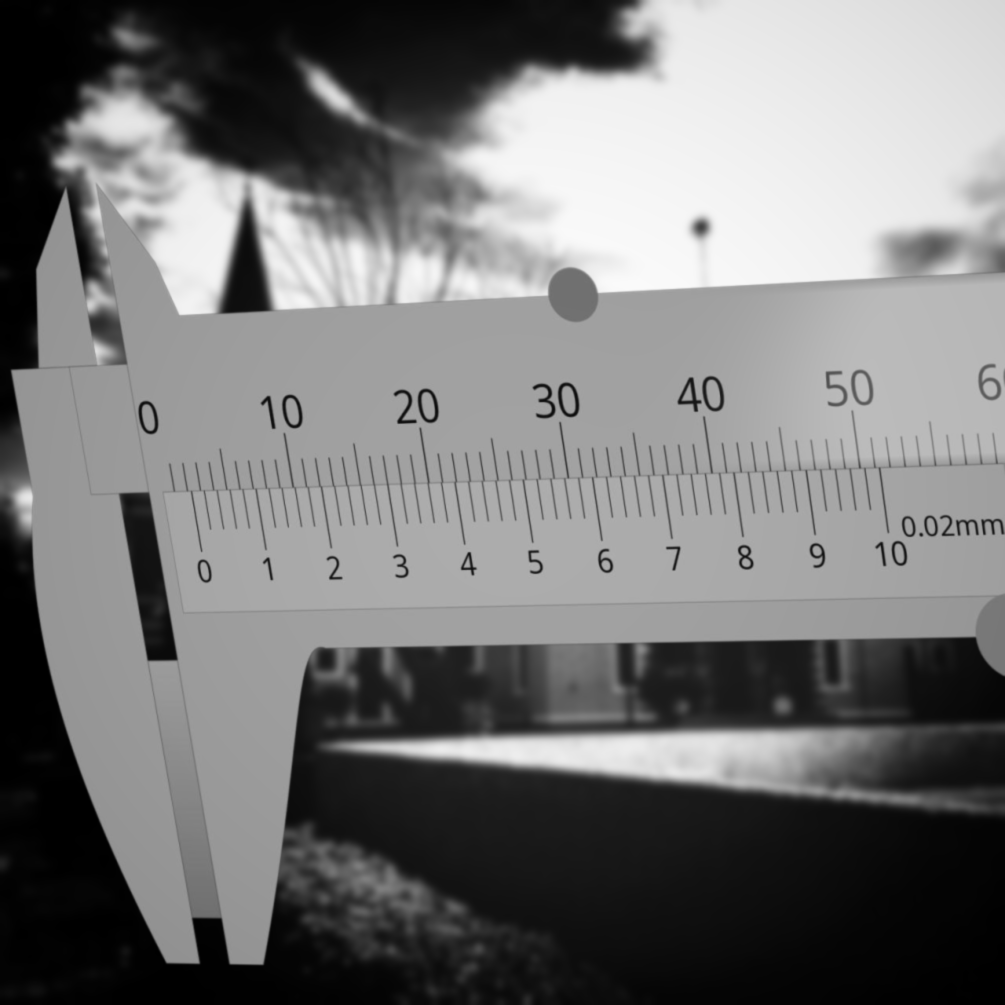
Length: 2.3
